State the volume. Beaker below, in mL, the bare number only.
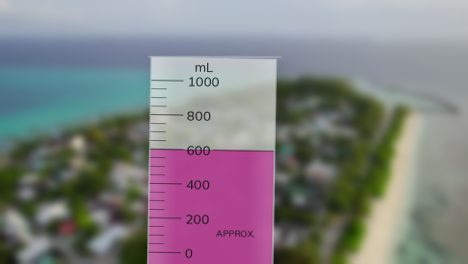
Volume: 600
